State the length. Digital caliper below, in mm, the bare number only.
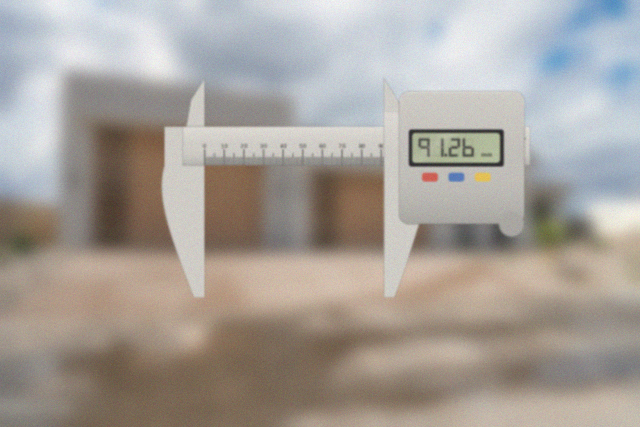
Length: 91.26
